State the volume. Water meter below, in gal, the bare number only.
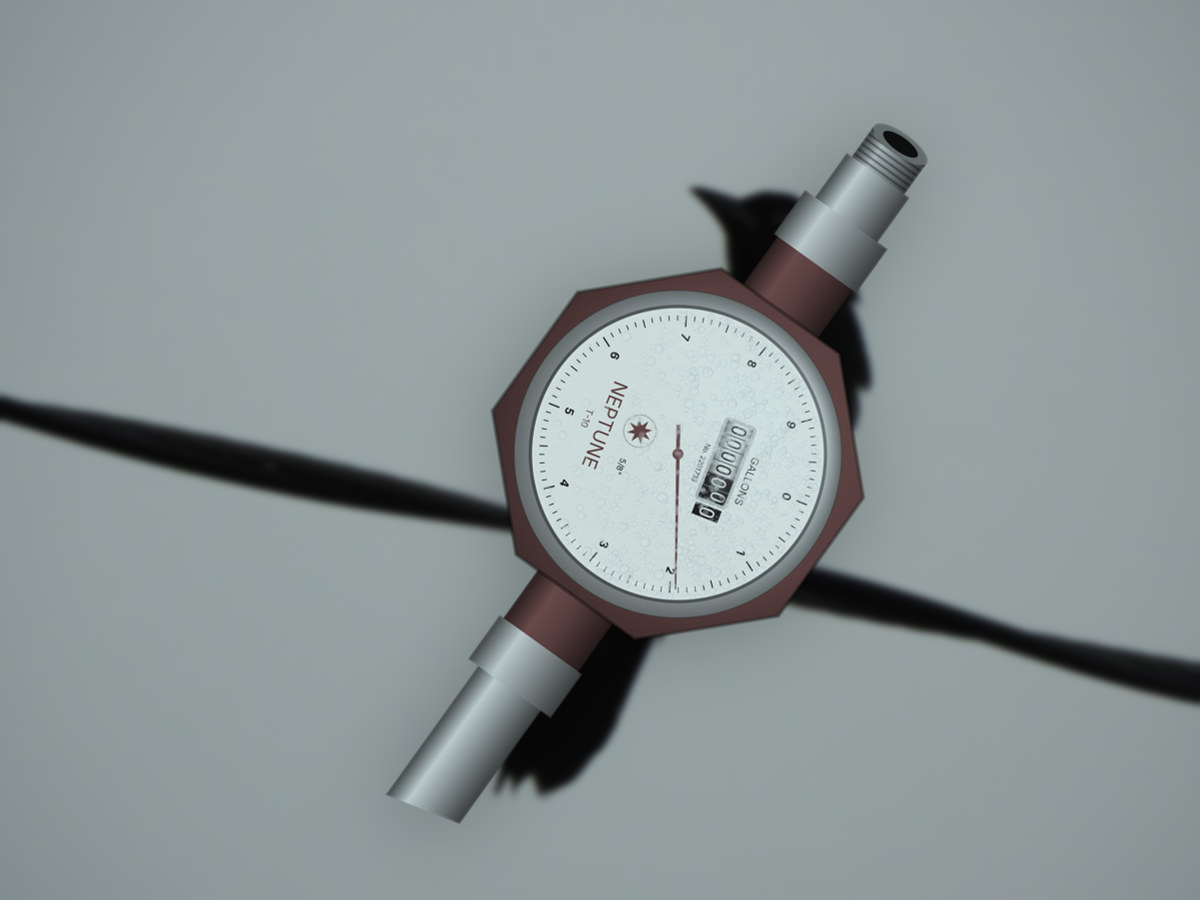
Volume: 1.9
